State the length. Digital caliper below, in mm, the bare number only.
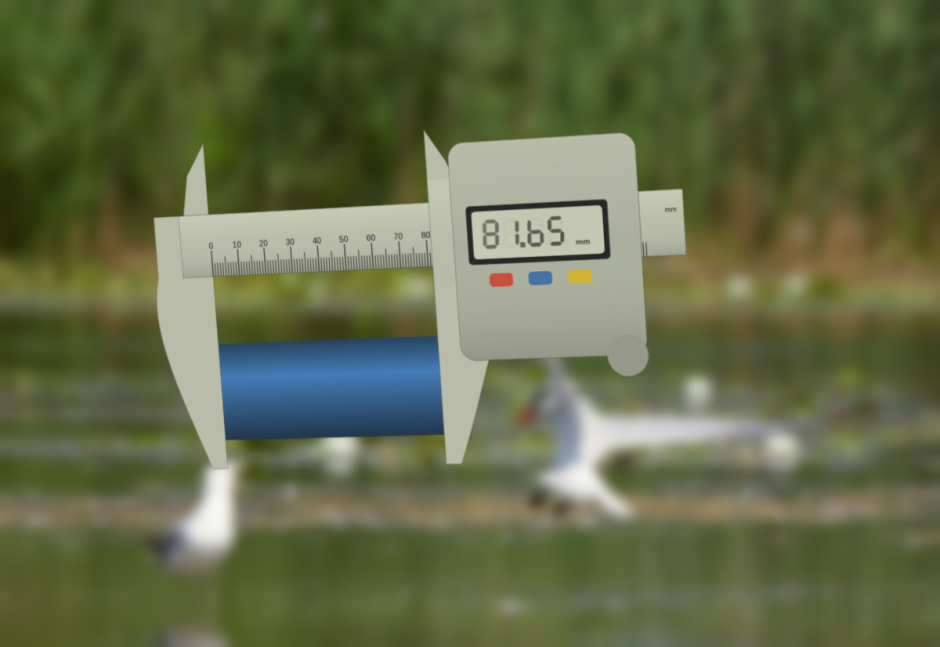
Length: 81.65
